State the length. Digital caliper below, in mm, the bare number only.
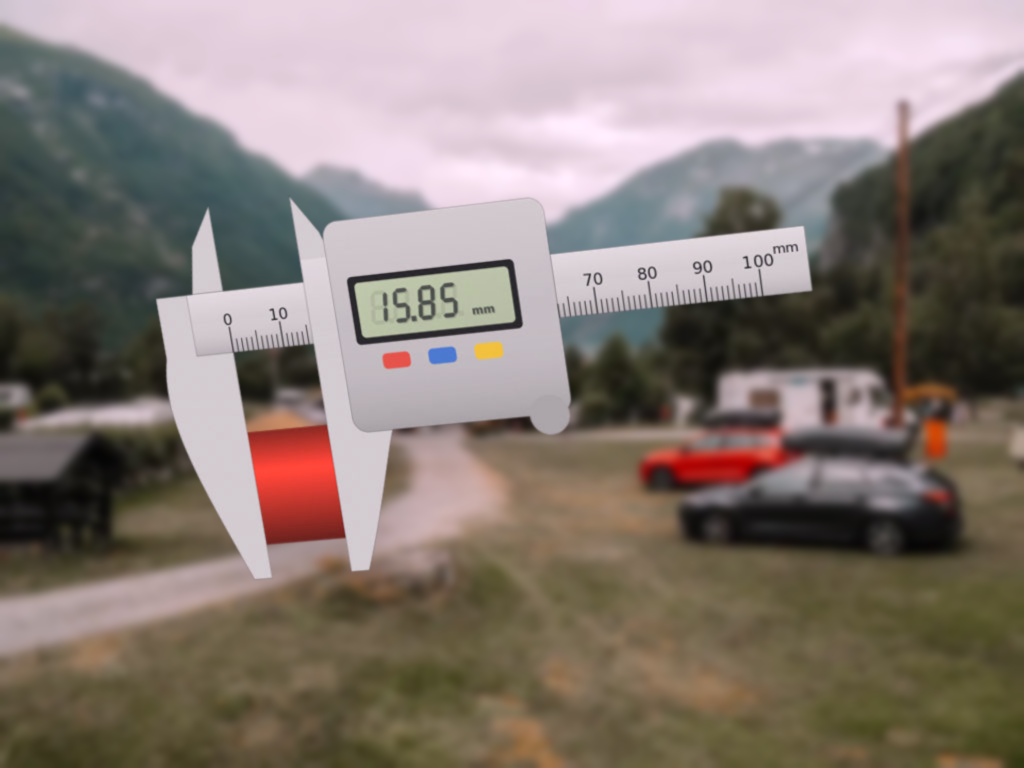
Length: 15.85
